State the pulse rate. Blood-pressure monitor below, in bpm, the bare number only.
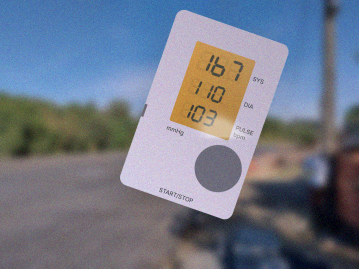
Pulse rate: 103
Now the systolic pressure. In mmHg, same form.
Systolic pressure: 167
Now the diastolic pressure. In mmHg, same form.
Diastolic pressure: 110
